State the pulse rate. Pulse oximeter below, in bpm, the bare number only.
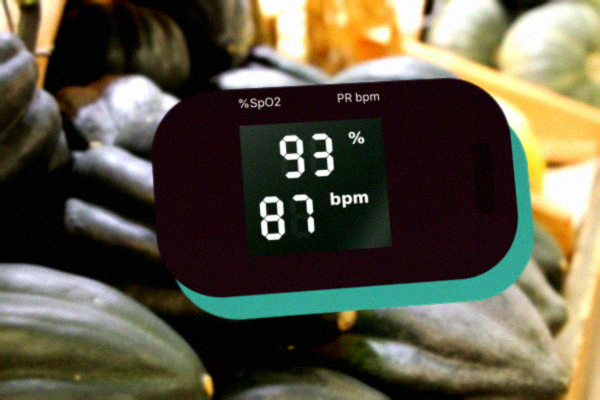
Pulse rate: 87
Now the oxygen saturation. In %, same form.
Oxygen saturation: 93
